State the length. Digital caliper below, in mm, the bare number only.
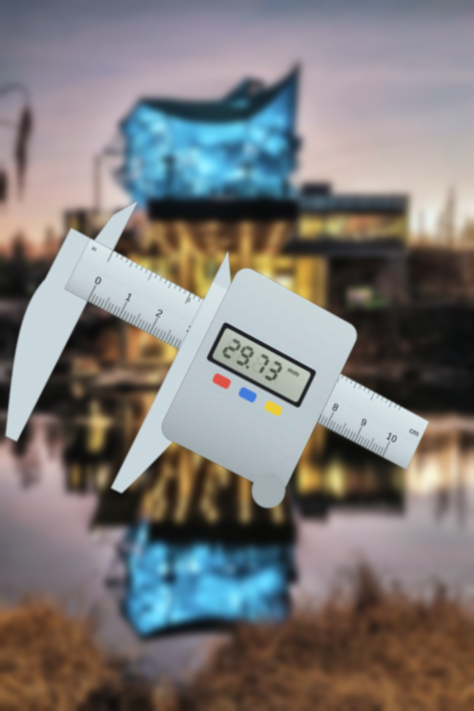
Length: 29.73
